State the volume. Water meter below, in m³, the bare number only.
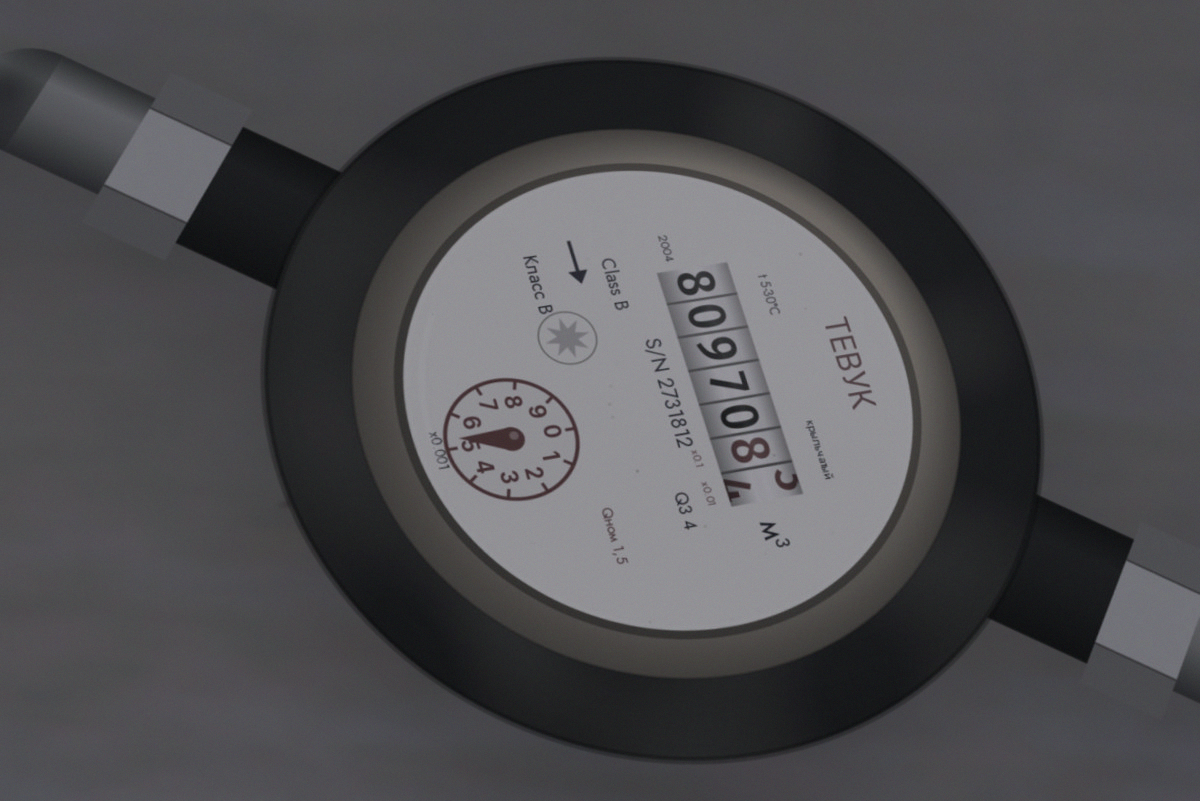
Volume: 80970.835
